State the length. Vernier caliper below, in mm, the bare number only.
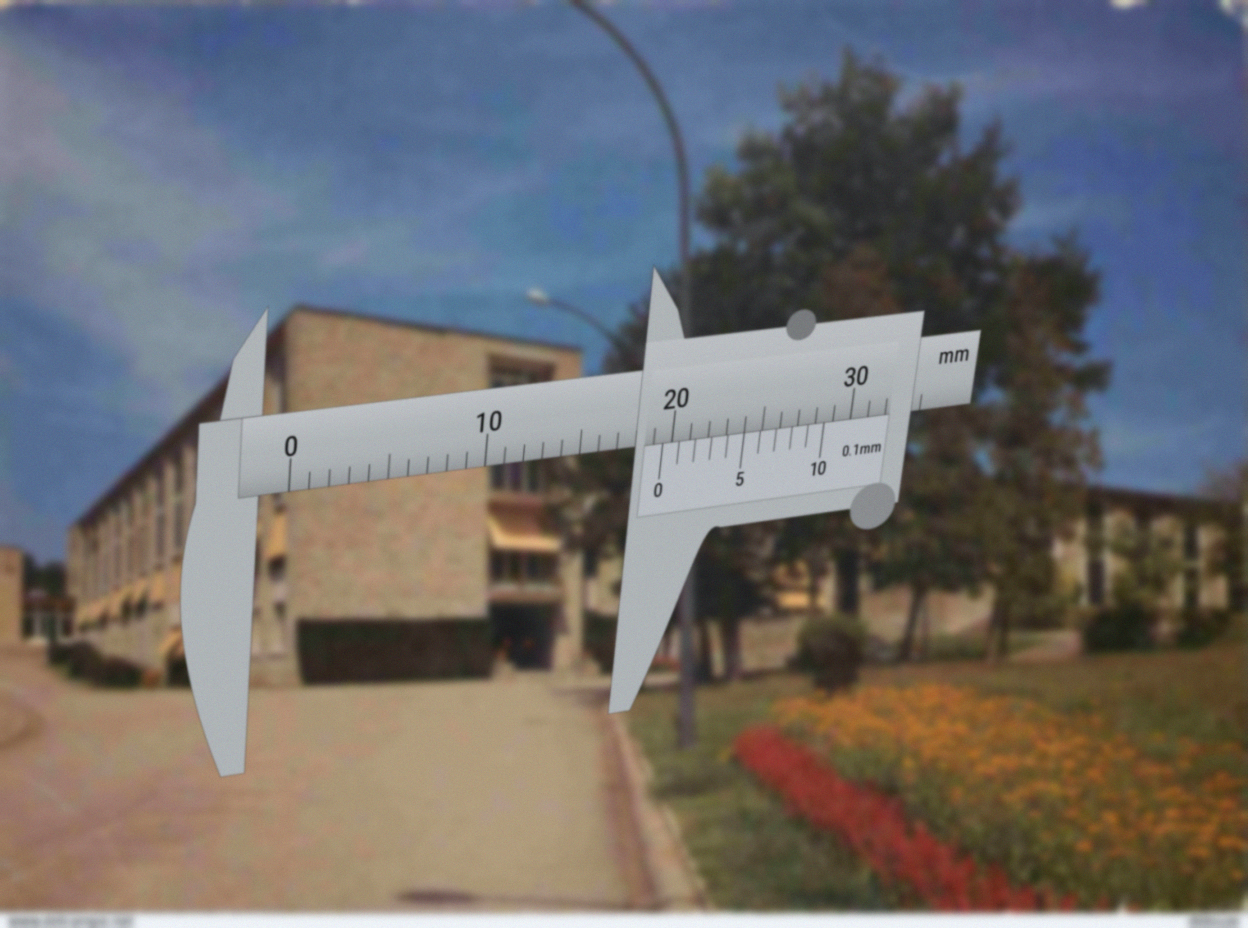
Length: 19.5
